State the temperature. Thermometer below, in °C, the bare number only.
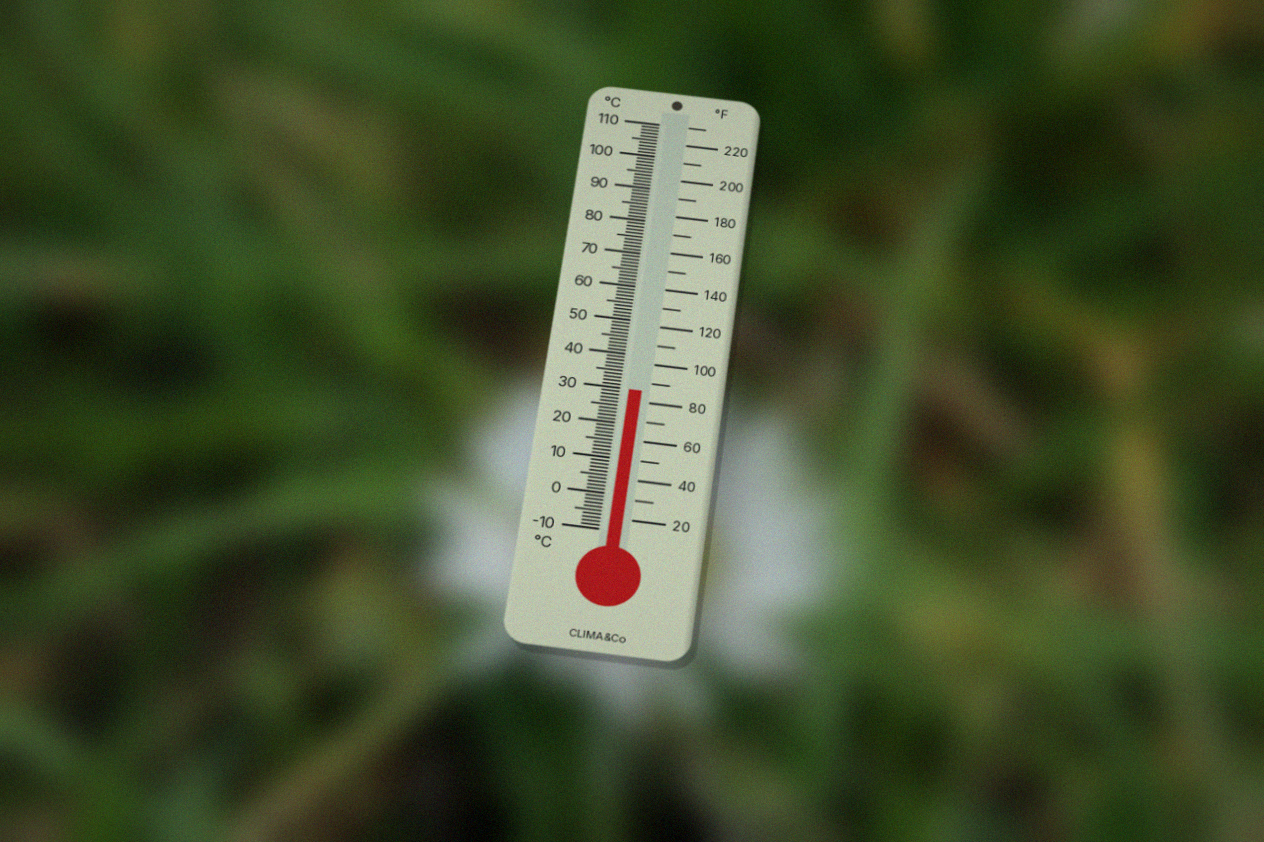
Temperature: 30
